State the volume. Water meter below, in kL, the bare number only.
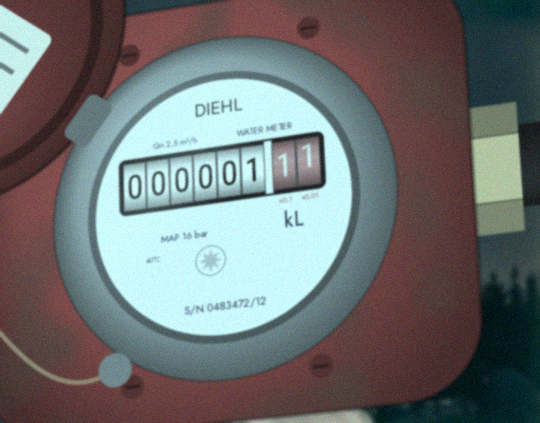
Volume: 1.11
